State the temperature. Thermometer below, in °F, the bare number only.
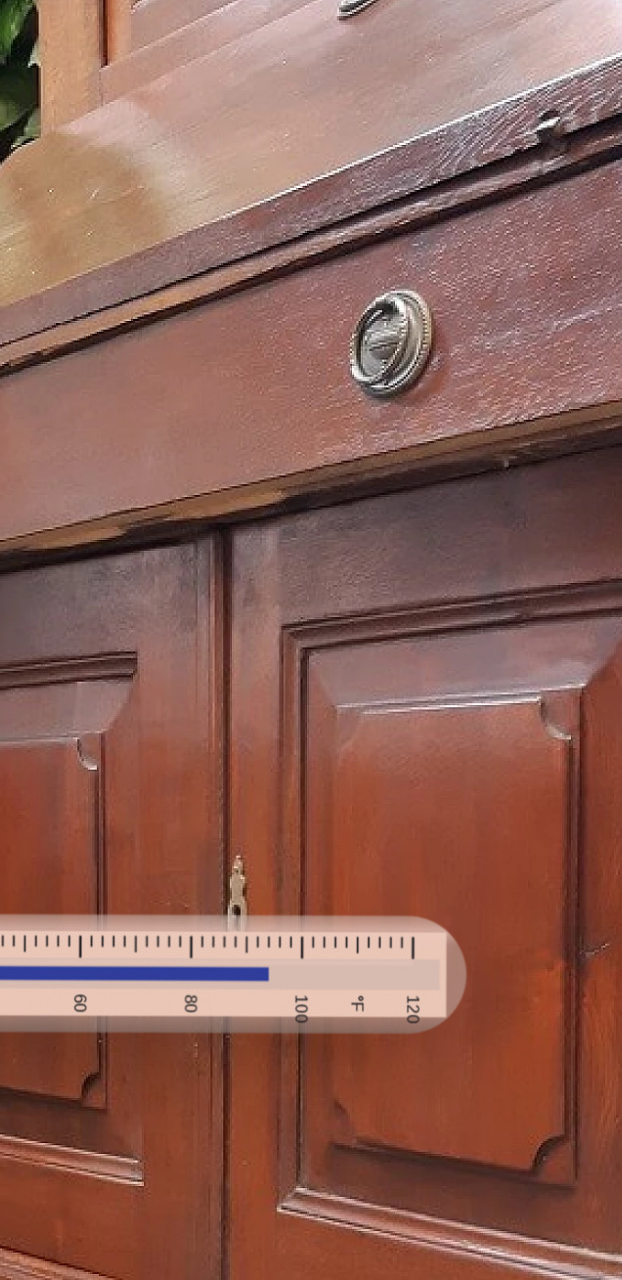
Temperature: 94
